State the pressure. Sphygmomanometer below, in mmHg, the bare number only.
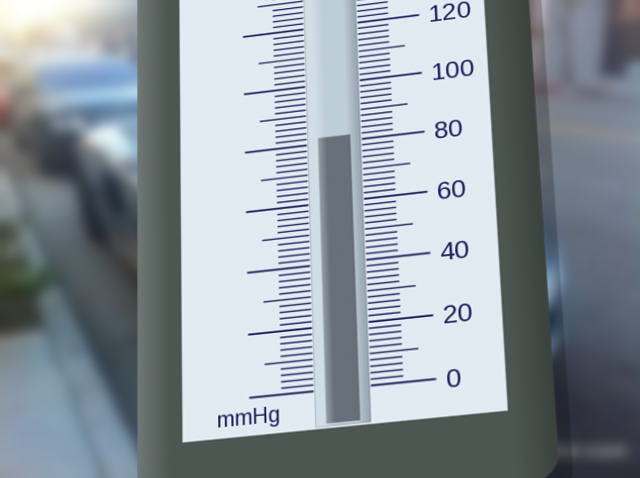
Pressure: 82
